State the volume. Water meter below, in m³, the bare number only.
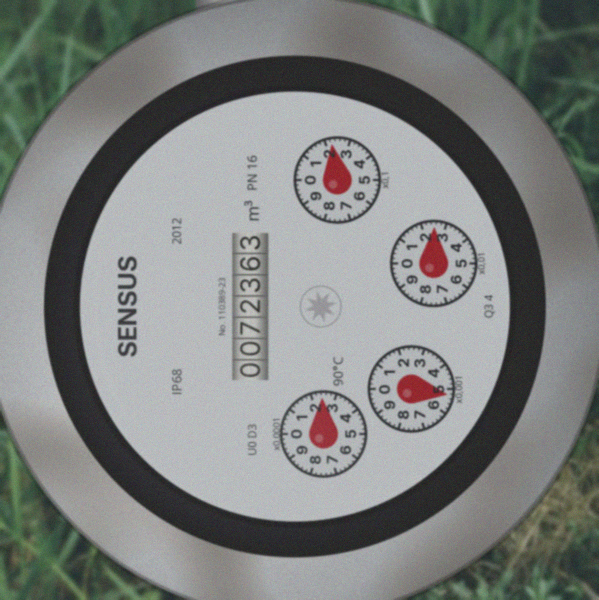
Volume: 72363.2252
